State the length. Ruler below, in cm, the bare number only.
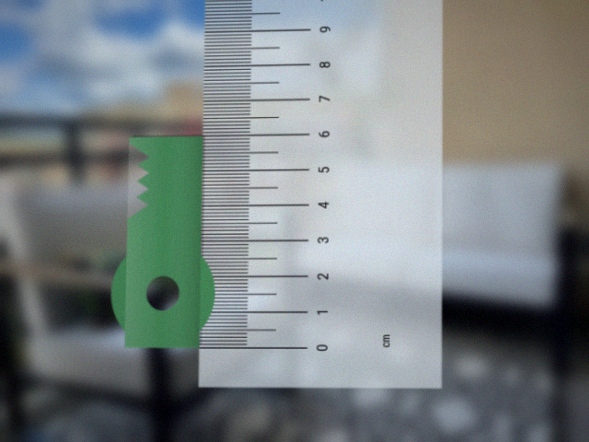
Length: 6
